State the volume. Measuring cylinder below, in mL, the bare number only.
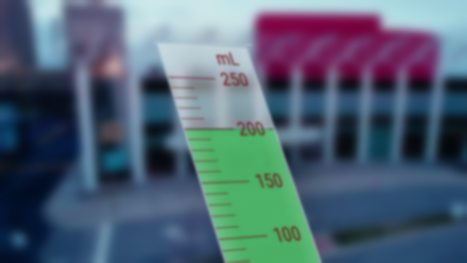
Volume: 200
